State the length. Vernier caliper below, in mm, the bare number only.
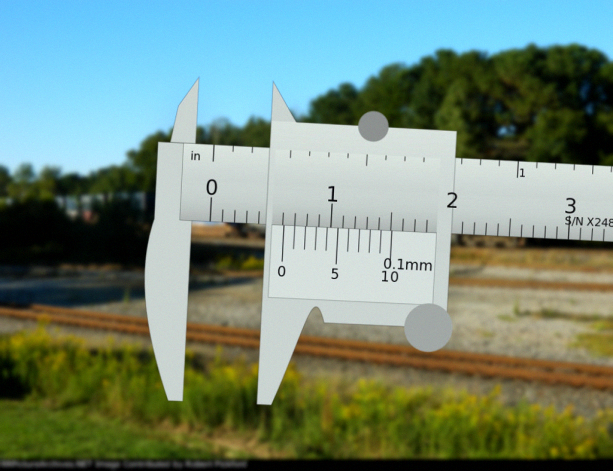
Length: 6.1
